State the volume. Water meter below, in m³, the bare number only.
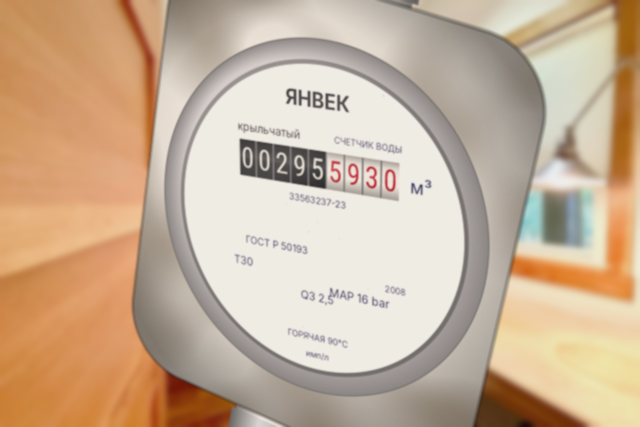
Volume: 295.5930
